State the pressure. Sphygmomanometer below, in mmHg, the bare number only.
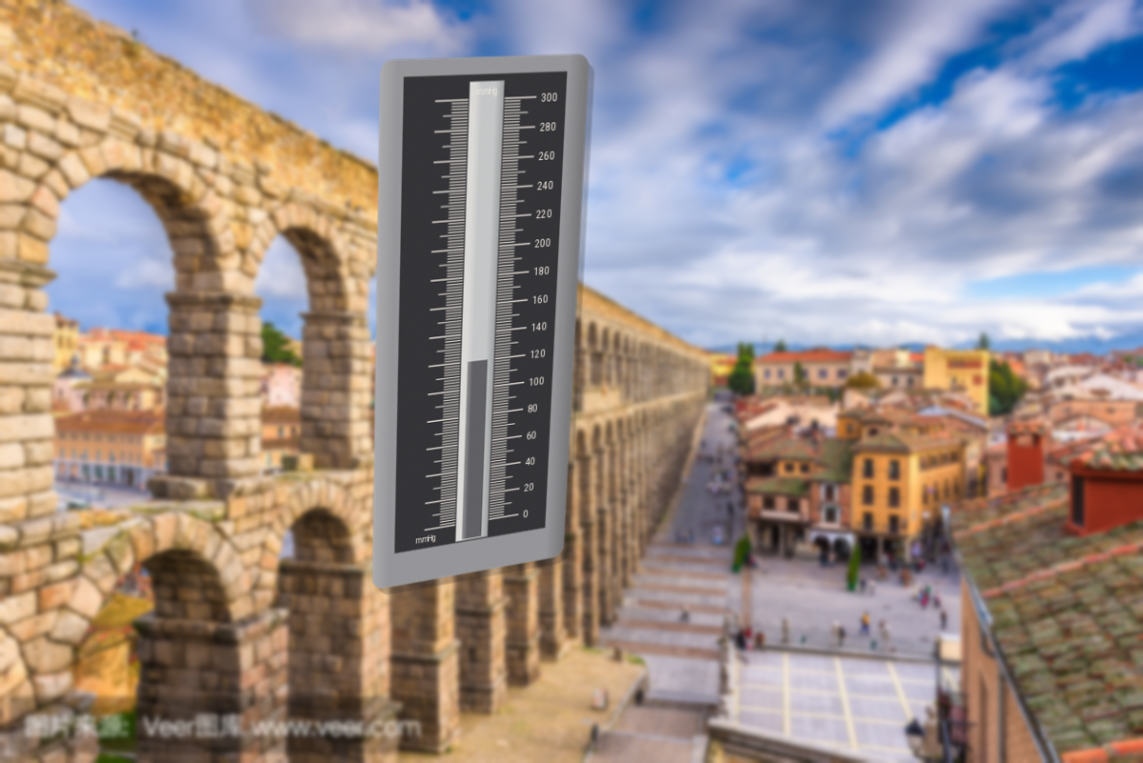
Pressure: 120
